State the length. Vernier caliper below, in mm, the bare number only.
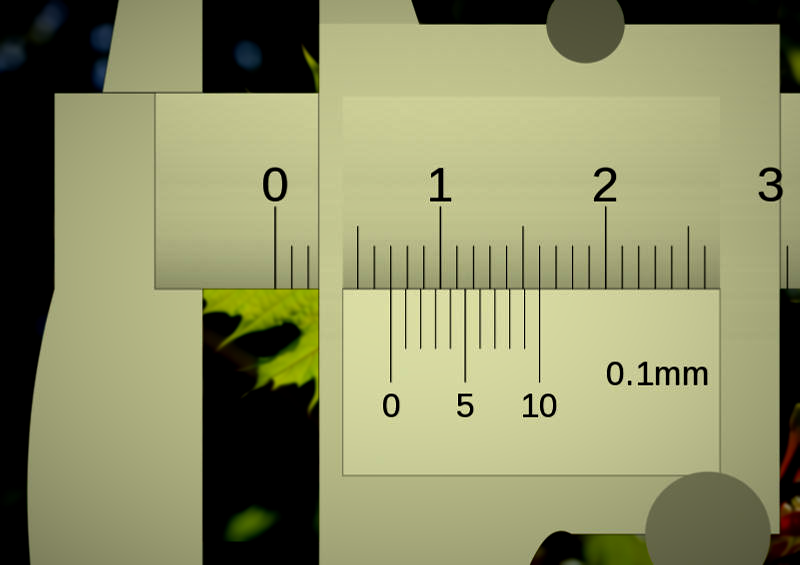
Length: 7.0
